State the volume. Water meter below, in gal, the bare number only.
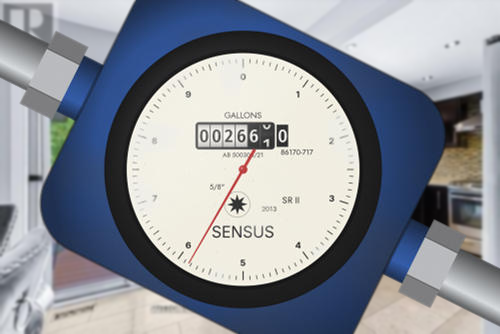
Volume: 26605.8
